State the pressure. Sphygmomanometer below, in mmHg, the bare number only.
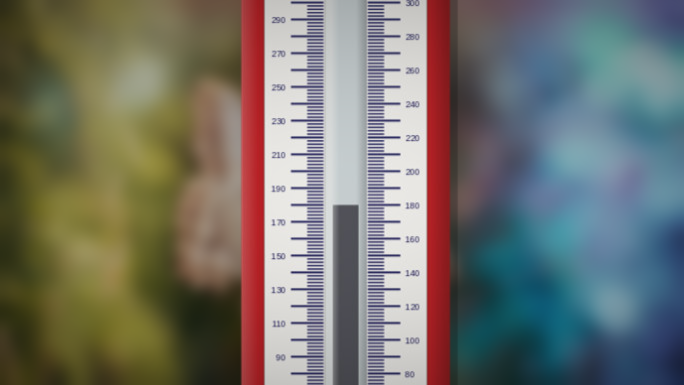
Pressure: 180
